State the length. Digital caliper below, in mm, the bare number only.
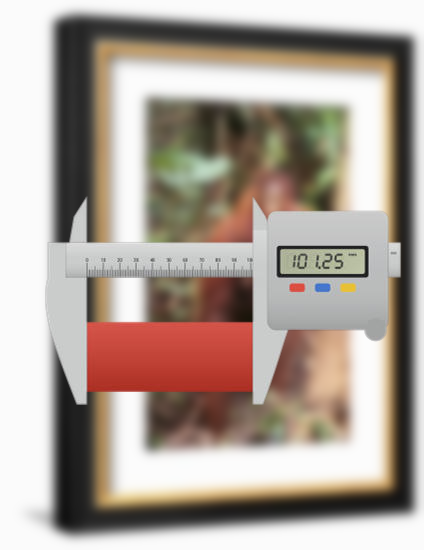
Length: 101.25
